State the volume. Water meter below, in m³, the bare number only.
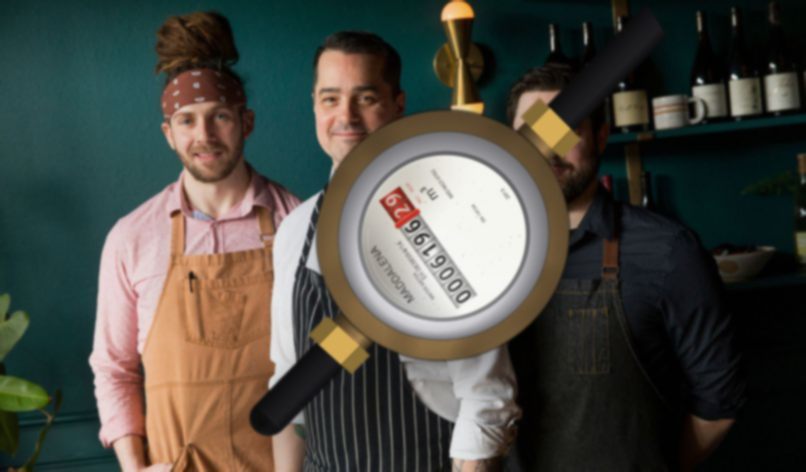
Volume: 6196.29
